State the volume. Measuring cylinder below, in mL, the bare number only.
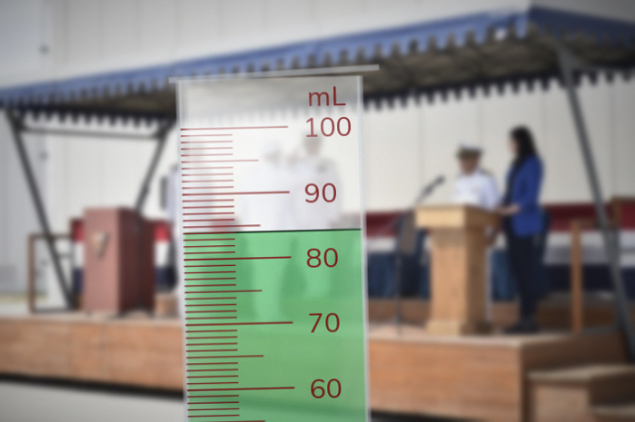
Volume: 84
